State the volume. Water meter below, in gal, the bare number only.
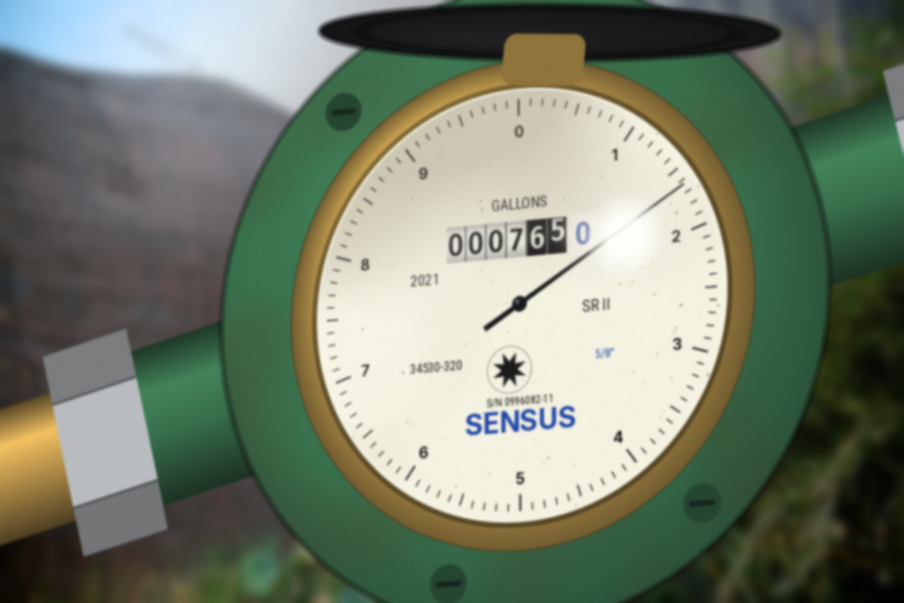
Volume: 7651.6
